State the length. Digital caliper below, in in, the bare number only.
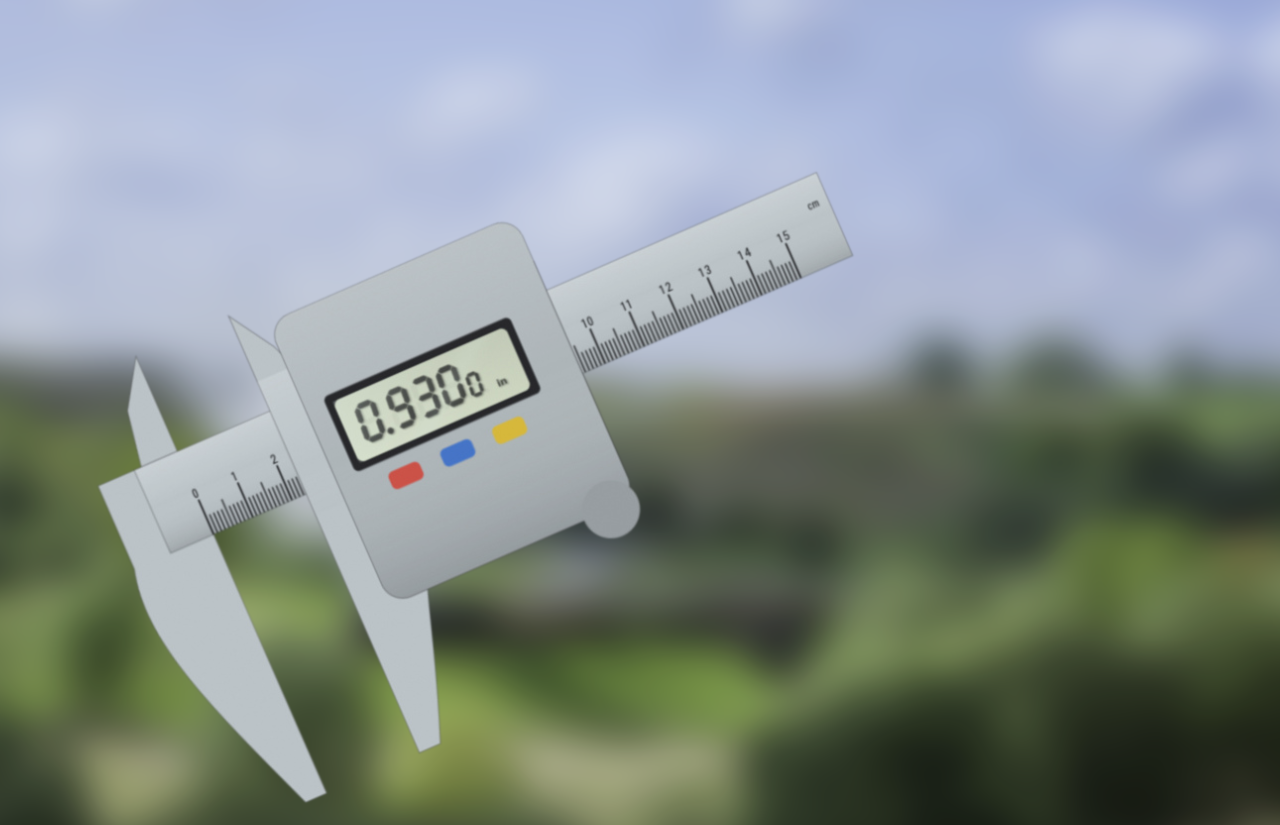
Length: 0.9300
